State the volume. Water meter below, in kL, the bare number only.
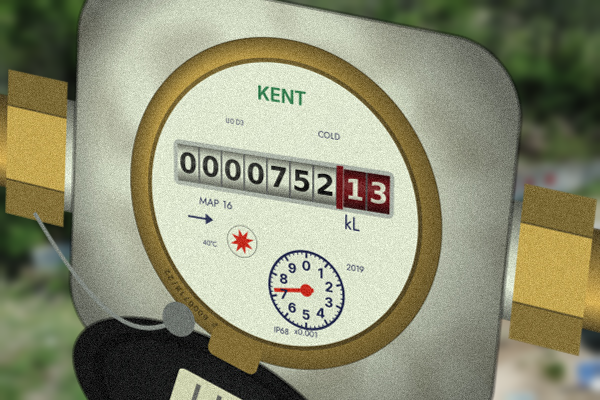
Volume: 752.137
